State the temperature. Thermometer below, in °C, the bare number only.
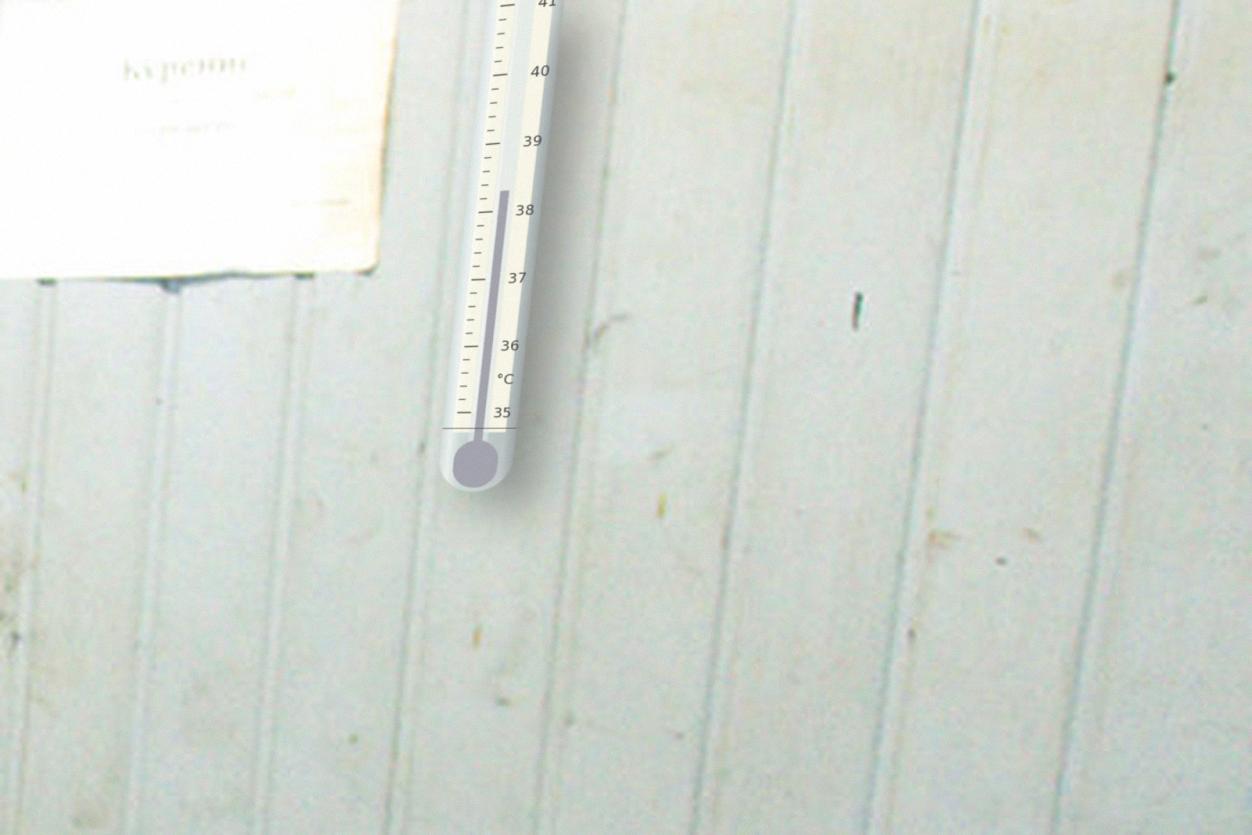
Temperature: 38.3
